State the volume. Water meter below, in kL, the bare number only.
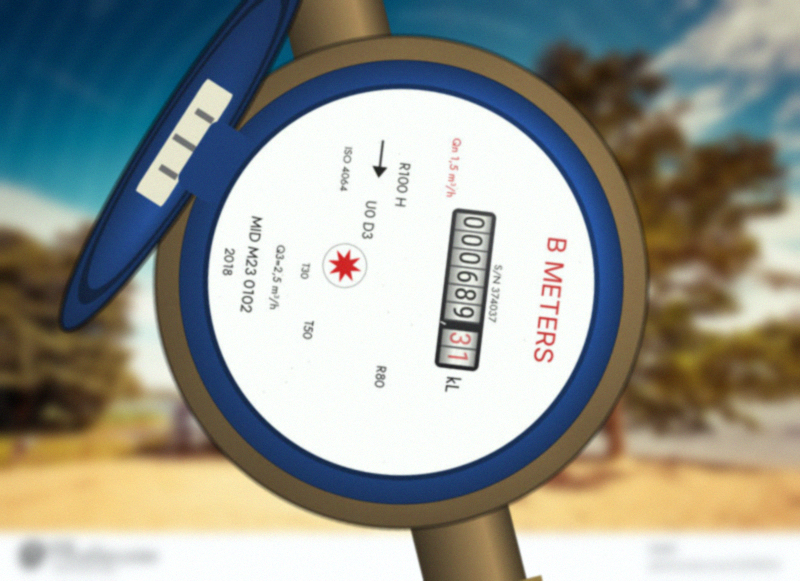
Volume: 689.31
